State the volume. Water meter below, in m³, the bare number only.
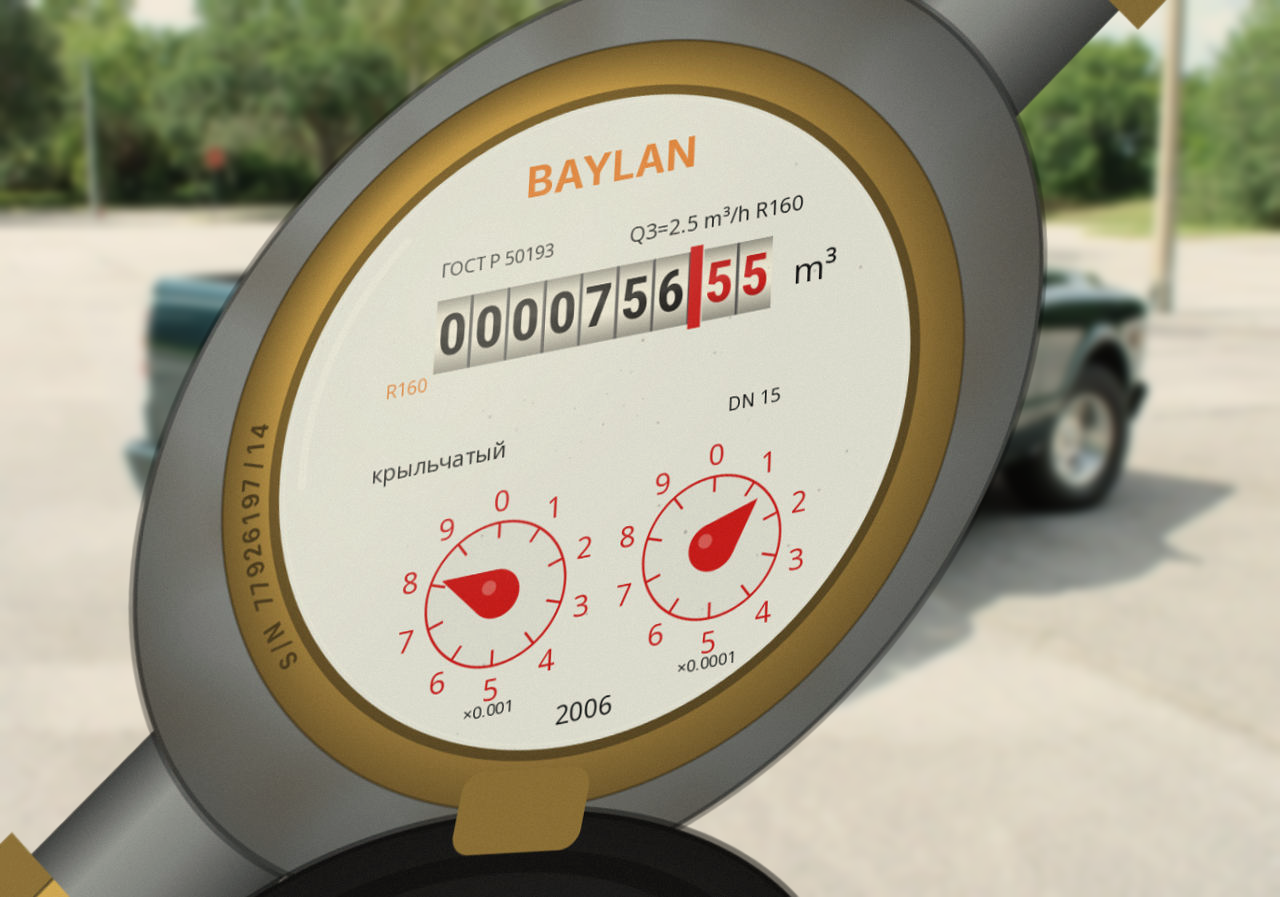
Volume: 756.5581
